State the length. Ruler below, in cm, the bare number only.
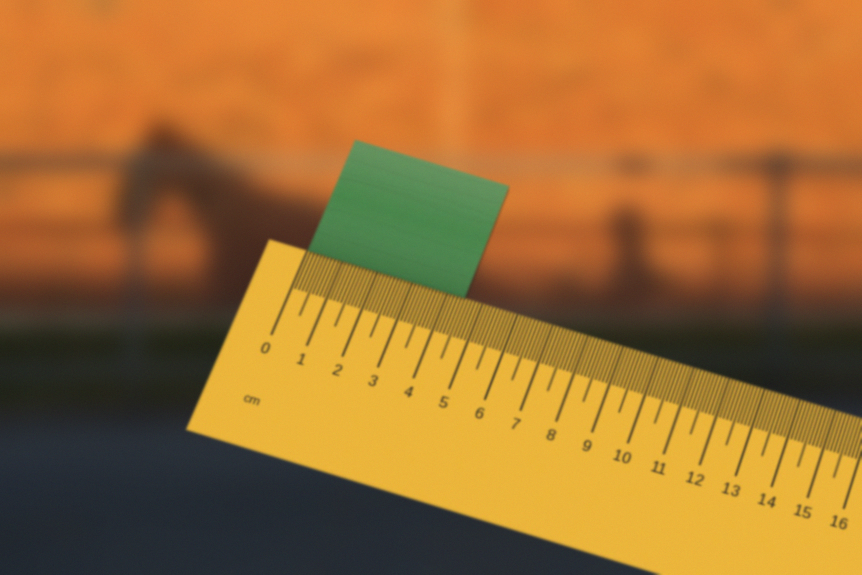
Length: 4.5
